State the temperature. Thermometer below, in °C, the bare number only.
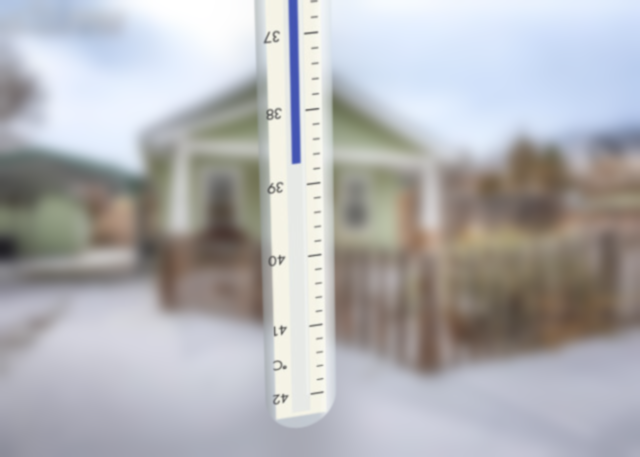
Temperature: 38.7
